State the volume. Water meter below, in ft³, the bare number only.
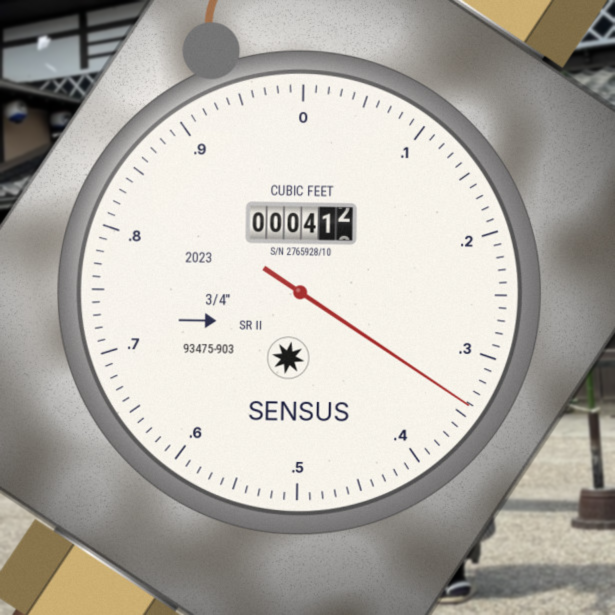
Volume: 412.34
